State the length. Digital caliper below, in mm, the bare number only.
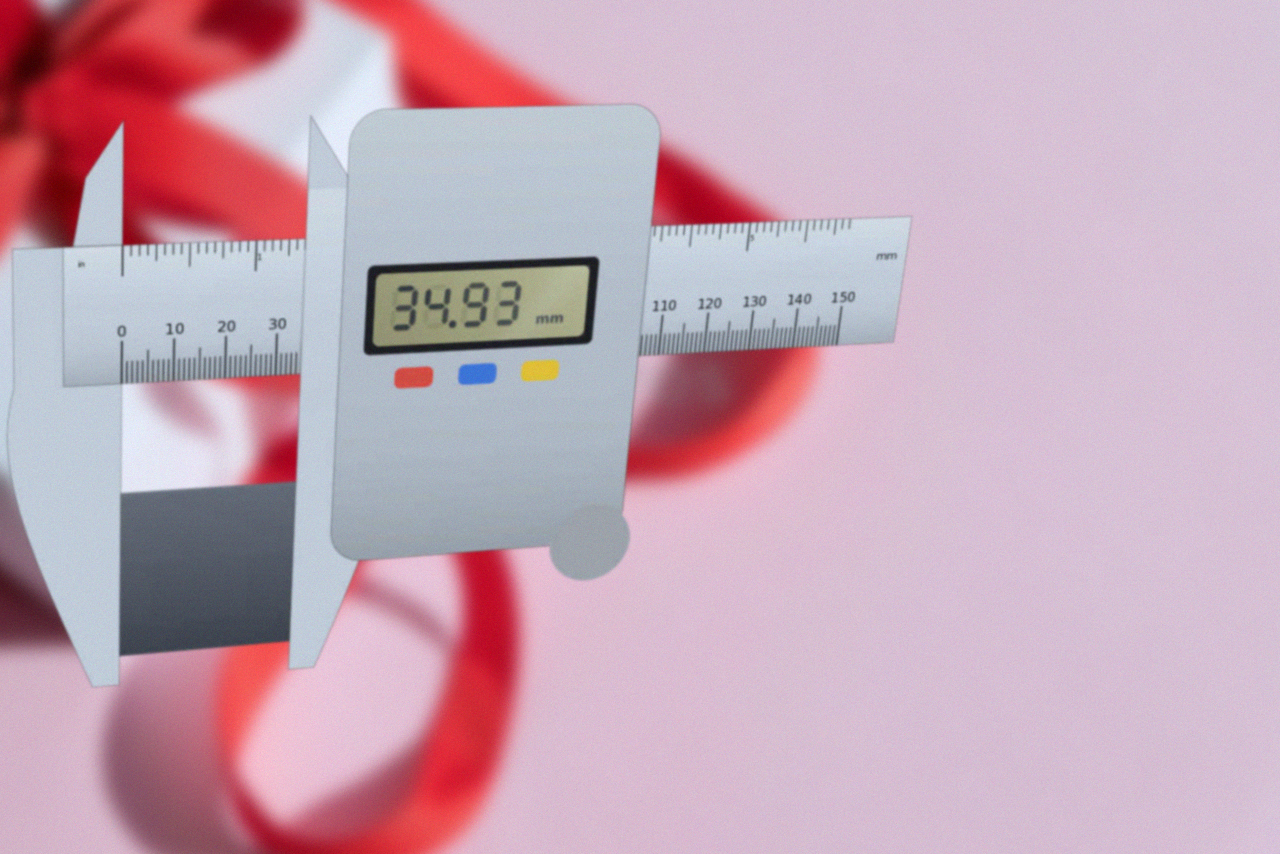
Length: 34.93
